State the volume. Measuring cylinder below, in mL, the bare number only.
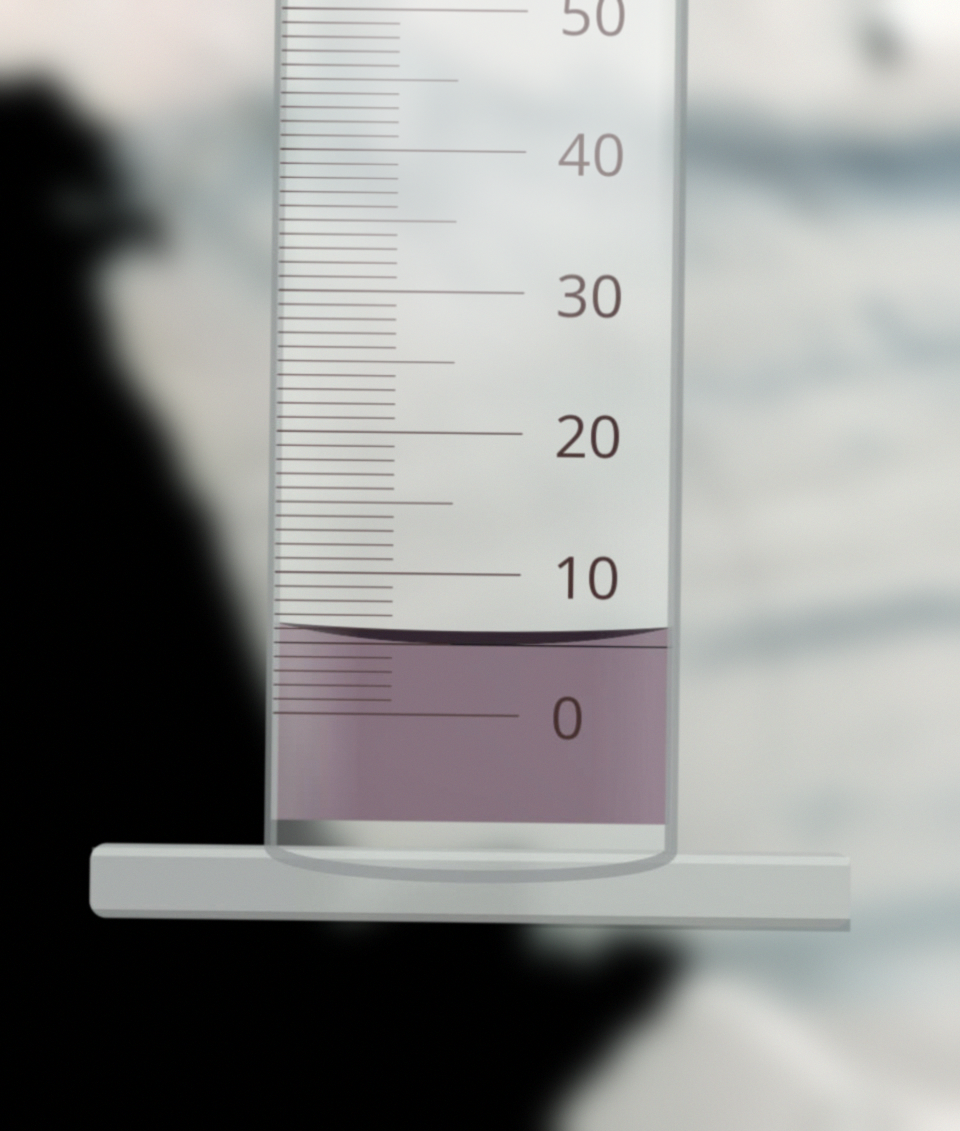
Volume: 5
